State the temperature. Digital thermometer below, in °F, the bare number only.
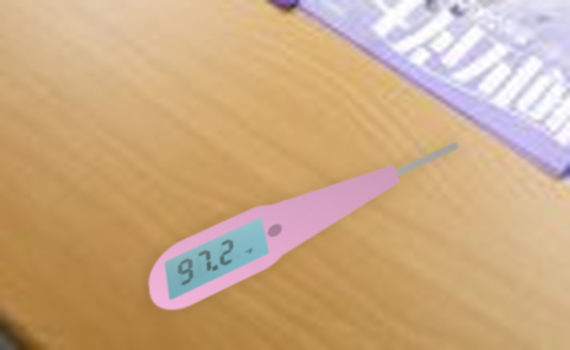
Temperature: 97.2
